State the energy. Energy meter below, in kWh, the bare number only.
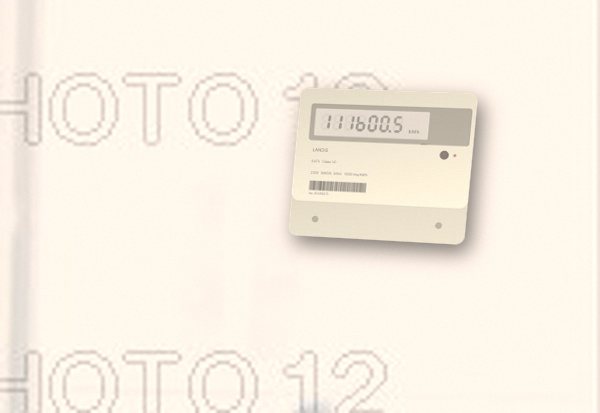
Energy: 111600.5
